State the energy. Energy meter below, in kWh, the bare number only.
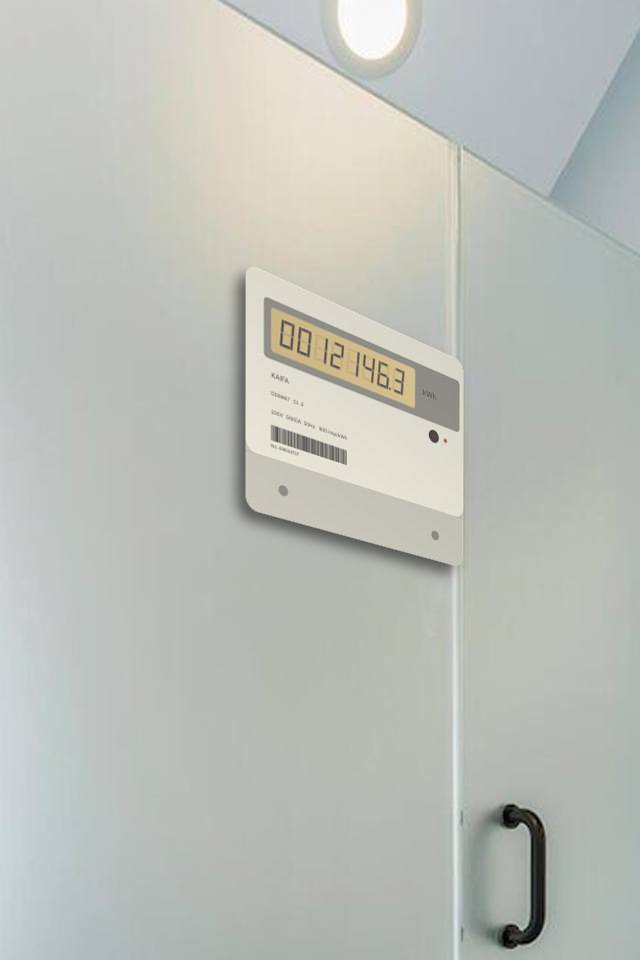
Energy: 12146.3
